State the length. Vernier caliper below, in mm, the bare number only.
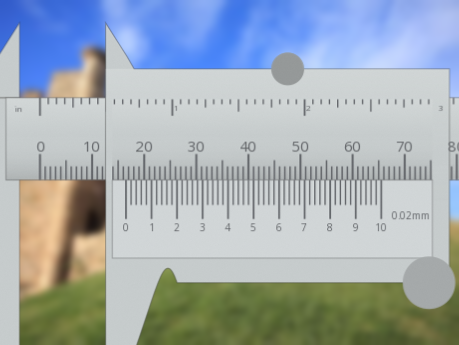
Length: 16.5
